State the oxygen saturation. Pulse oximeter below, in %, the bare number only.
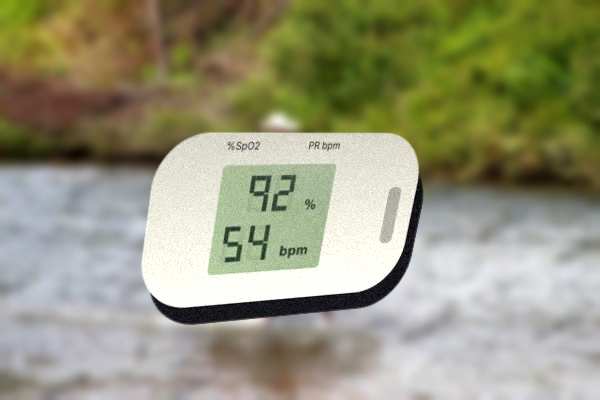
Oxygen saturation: 92
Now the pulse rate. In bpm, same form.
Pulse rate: 54
